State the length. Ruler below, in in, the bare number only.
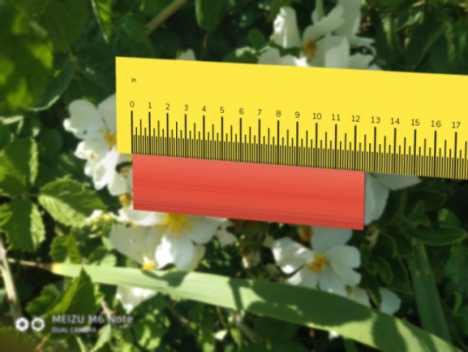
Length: 12.5
